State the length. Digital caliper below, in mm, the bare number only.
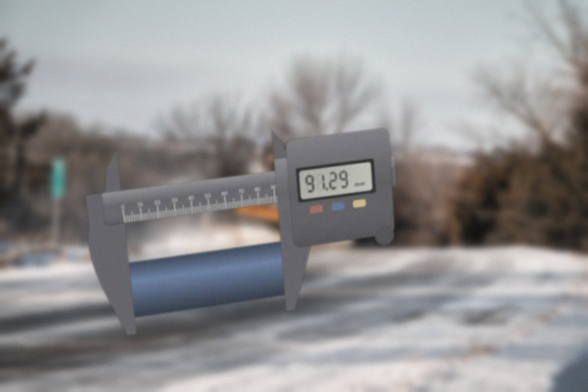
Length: 91.29
